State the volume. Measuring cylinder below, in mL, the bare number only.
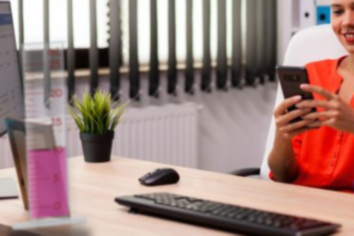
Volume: 10
